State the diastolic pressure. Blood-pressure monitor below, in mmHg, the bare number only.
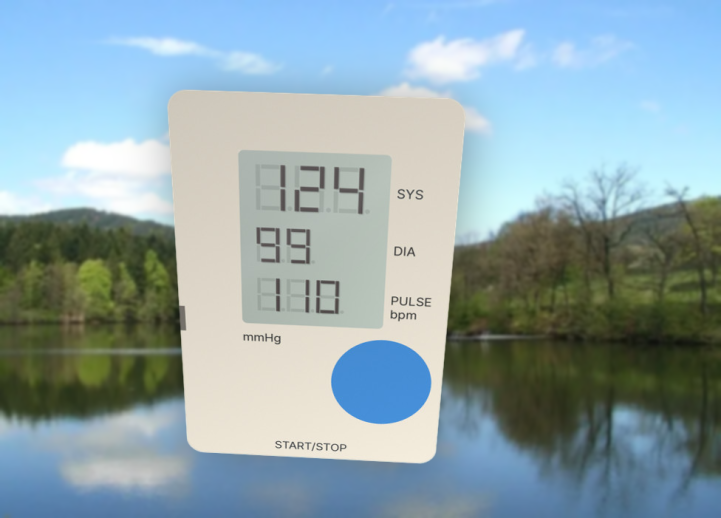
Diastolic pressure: 99
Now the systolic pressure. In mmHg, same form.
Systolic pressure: 124
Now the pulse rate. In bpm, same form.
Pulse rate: 110
